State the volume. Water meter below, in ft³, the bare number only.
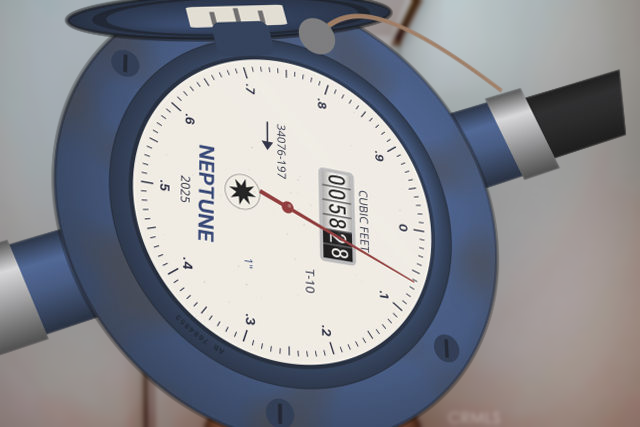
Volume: 5828.06
